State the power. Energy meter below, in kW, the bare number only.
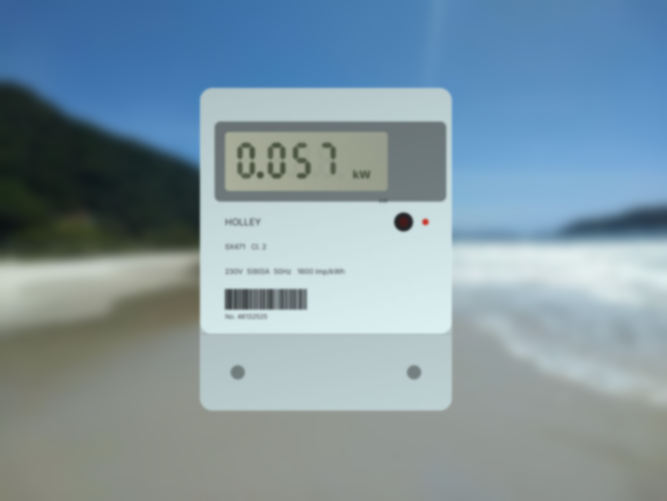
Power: 0.057
